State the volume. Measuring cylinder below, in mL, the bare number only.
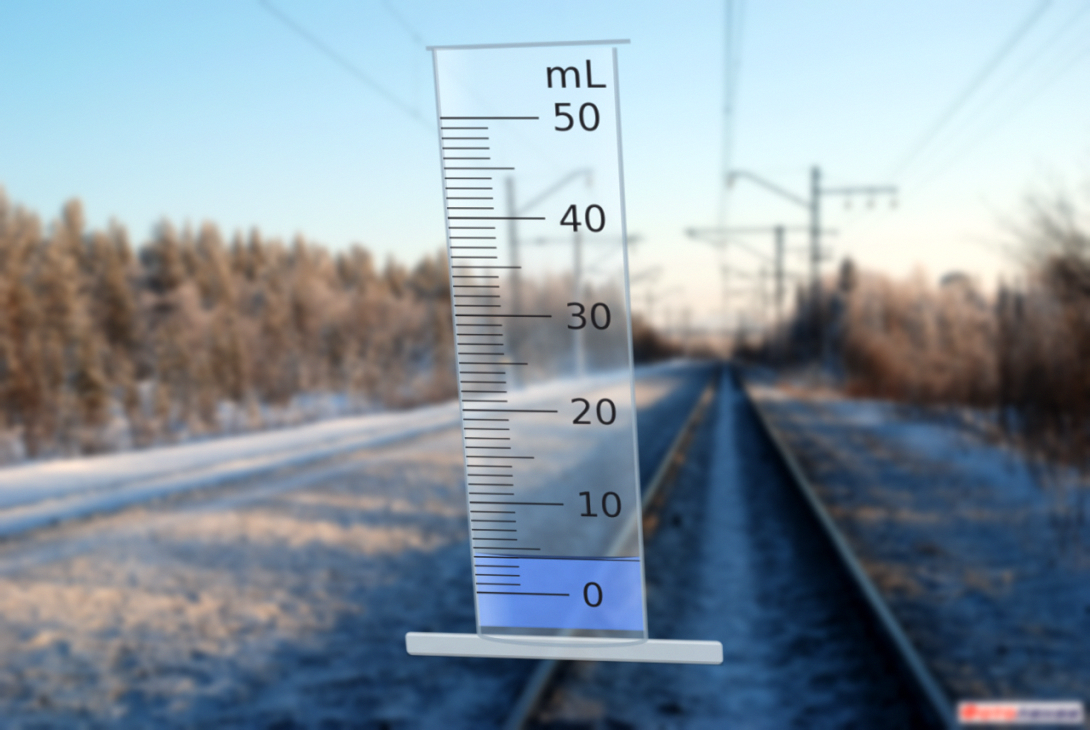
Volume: 4
